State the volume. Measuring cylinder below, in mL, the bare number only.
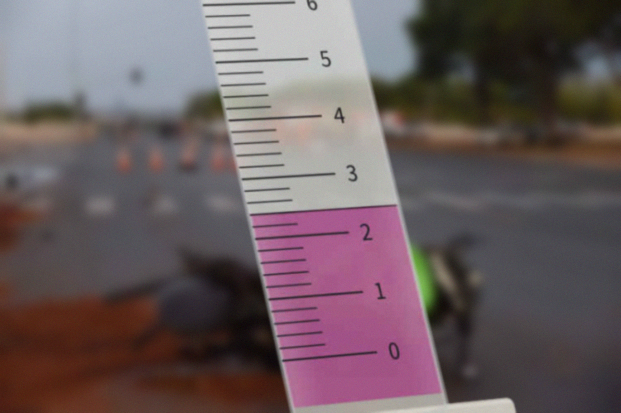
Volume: 2.4
